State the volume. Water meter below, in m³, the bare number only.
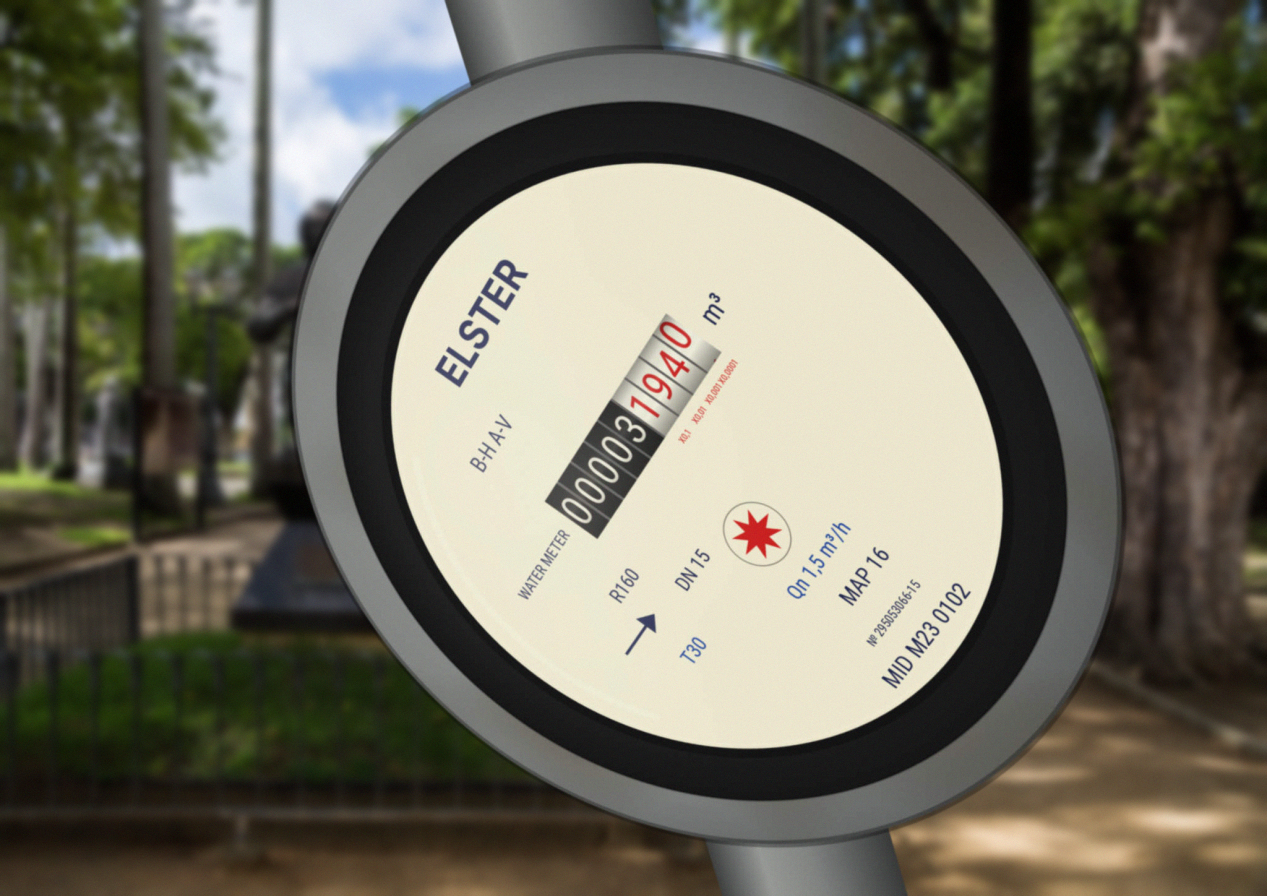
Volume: 3.1940
